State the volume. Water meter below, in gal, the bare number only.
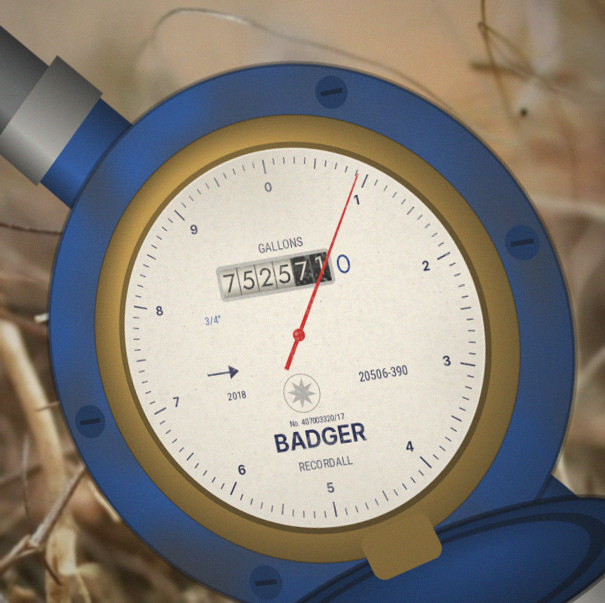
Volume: 7525710.9
